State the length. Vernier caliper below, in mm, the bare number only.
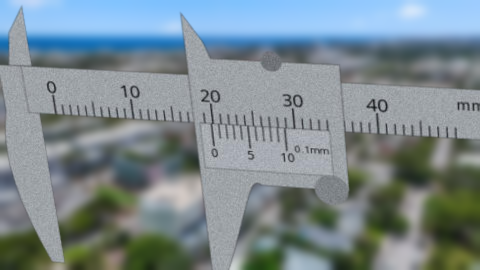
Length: 19.8
